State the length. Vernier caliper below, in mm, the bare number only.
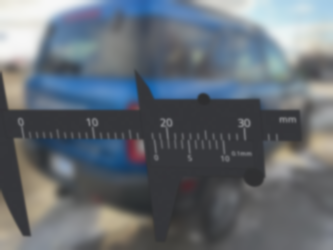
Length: 18.2
